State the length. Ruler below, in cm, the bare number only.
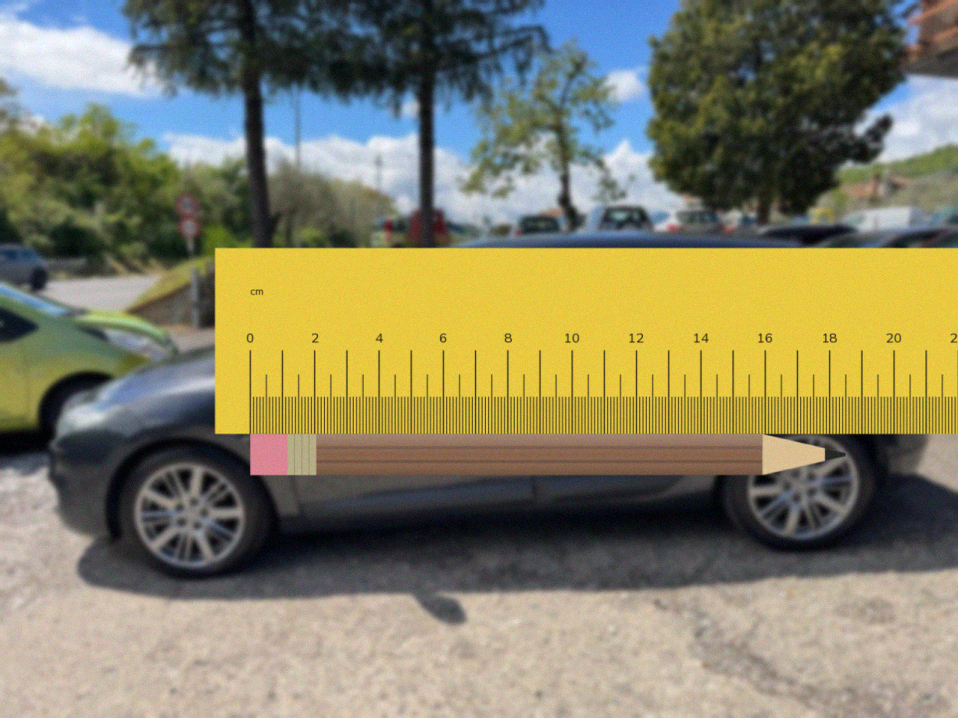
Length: 18.5
